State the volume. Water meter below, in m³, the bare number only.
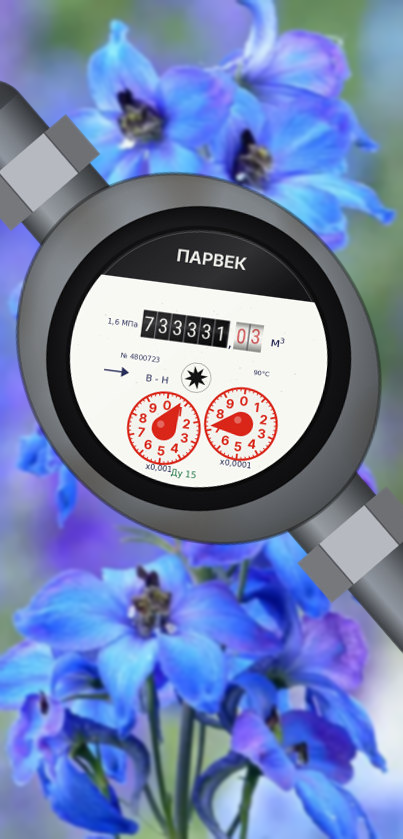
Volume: 733331.0307
